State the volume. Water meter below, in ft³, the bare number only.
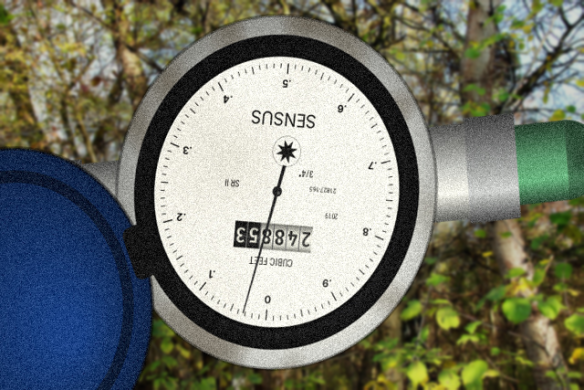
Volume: 248853.03
